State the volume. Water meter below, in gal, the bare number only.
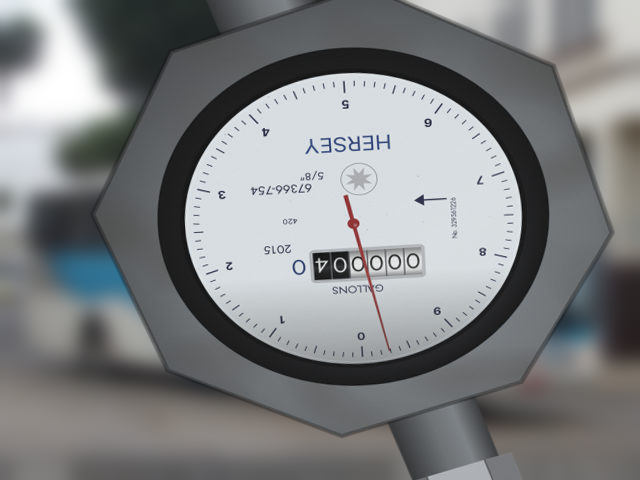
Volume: 39.7
